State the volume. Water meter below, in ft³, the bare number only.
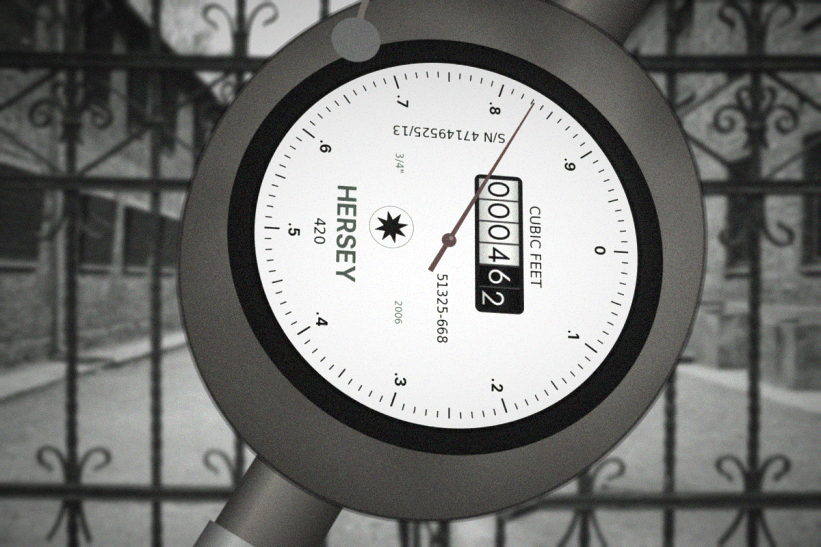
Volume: 461.83
